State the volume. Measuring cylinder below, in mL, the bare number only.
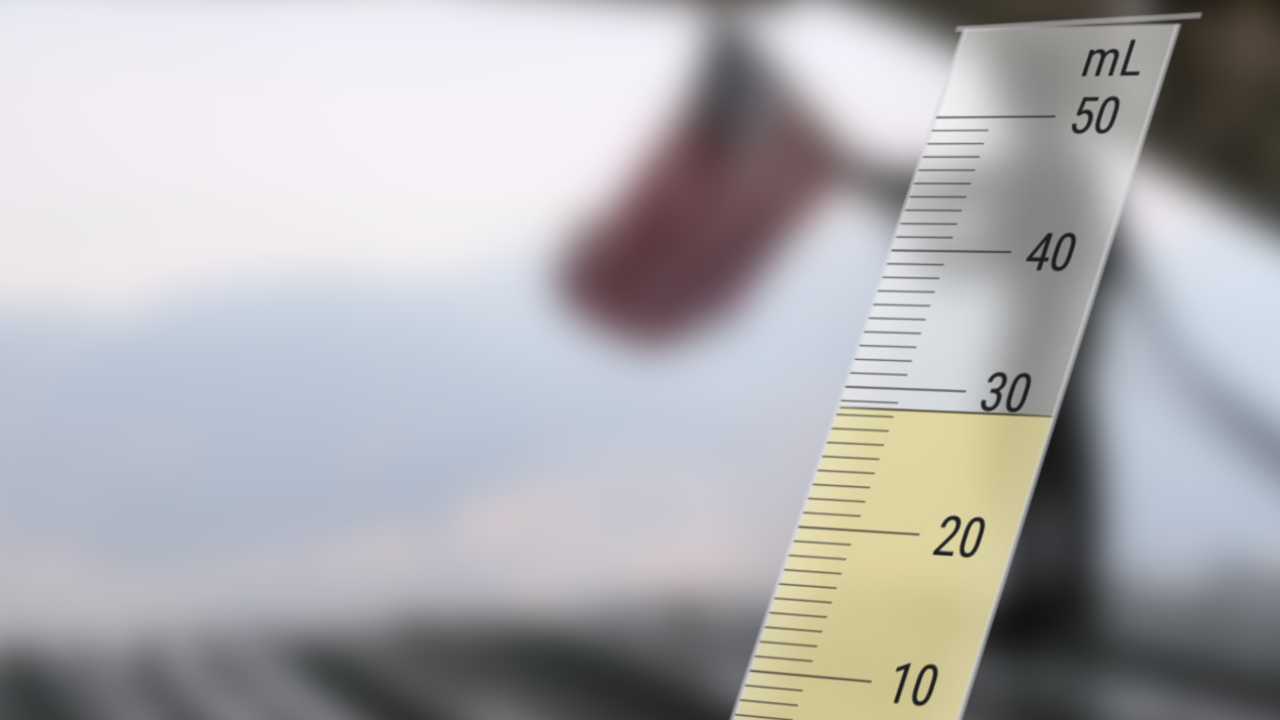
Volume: 28.5
